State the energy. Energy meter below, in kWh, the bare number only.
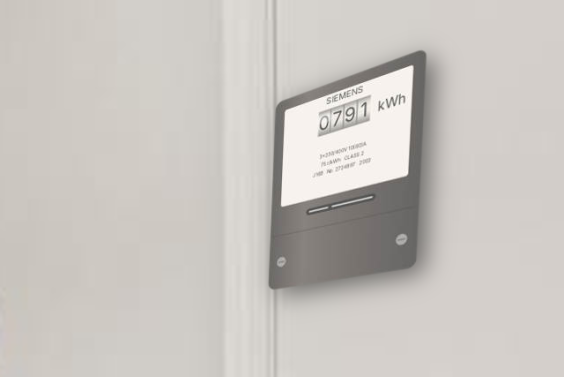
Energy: 791
